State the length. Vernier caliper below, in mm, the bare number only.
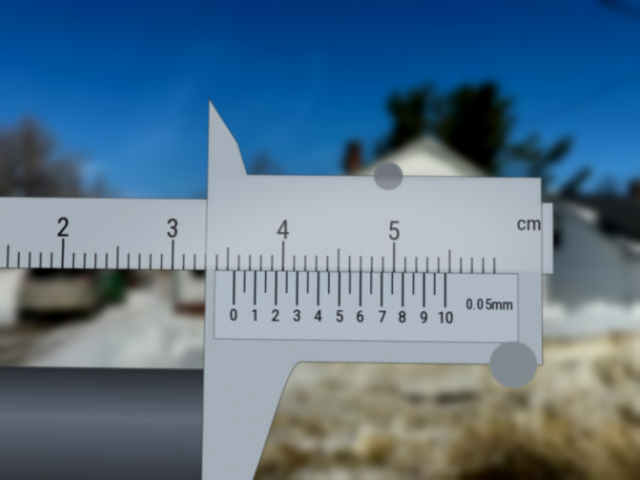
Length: 35.6
